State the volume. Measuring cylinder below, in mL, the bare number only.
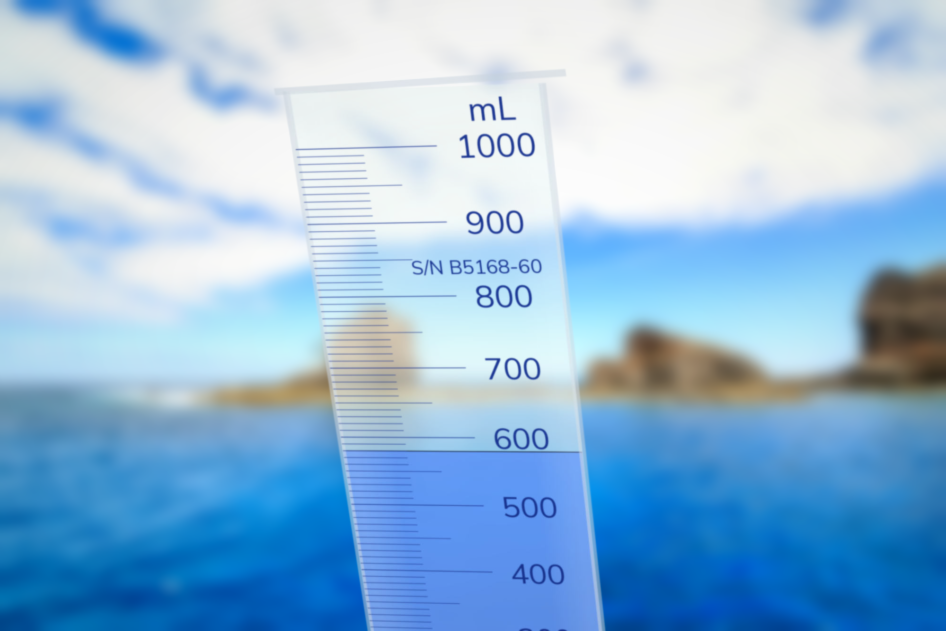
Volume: 580
